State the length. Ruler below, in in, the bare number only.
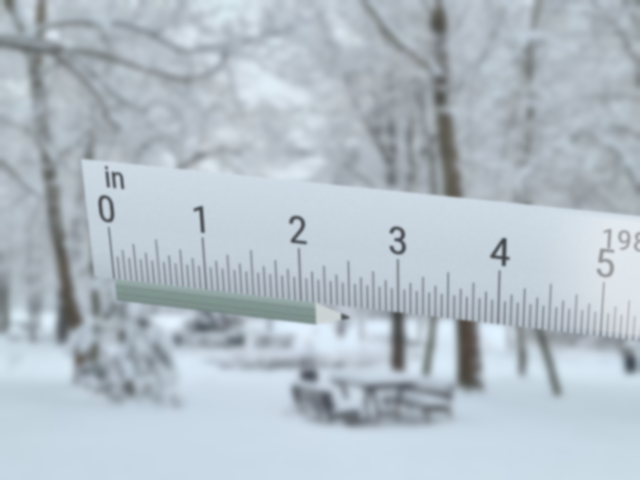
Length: 2.5
